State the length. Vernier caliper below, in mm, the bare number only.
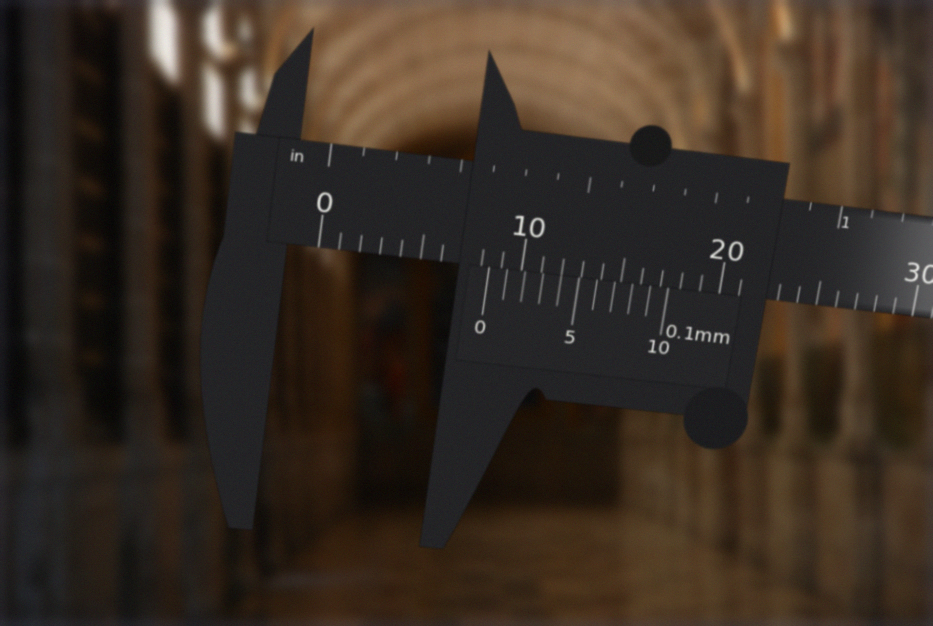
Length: 8.4
